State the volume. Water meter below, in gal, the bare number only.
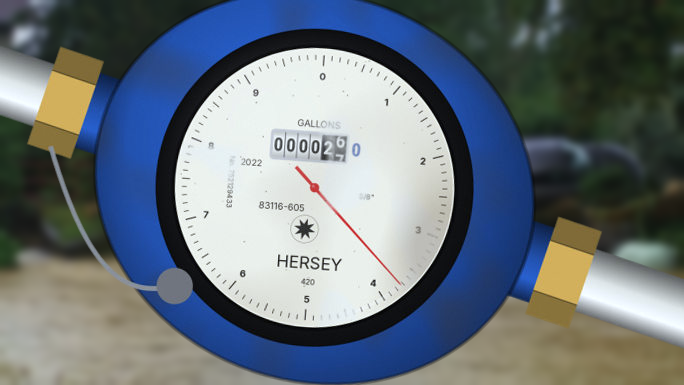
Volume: 263.7
